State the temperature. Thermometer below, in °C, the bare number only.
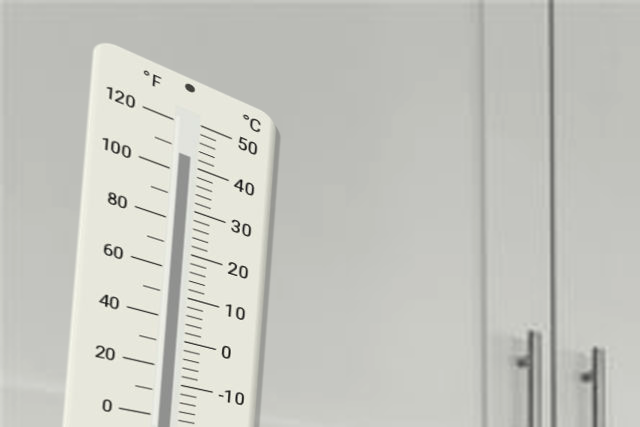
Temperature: 42
